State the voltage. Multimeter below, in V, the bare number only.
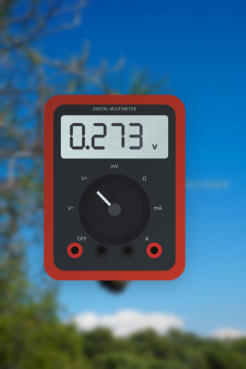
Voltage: 0.273
